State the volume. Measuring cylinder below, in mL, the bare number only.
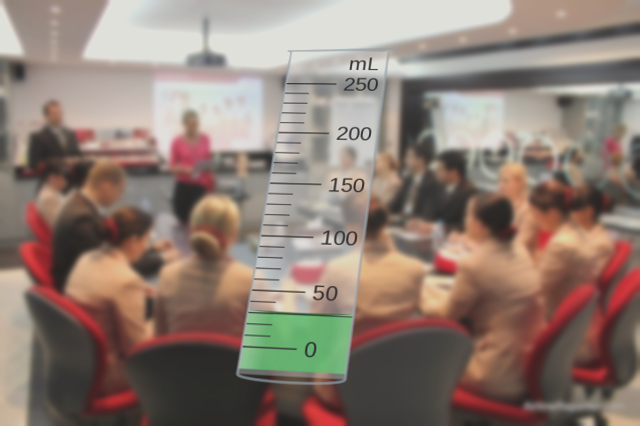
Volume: 30
